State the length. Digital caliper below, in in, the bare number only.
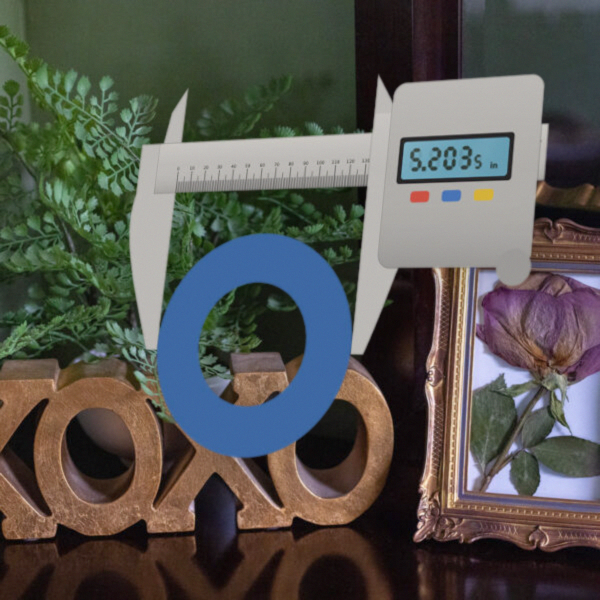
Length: 5.2035
